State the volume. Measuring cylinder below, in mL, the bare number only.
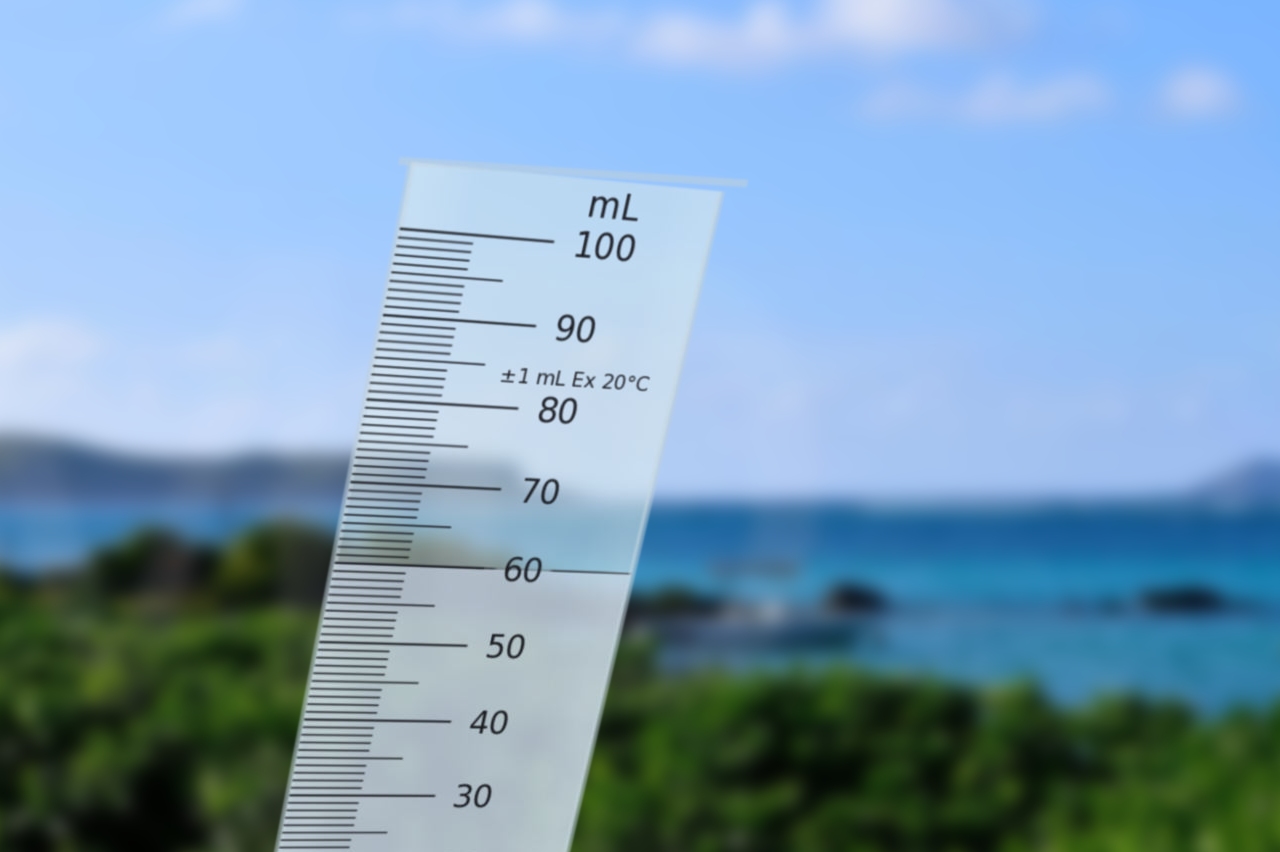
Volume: 60
